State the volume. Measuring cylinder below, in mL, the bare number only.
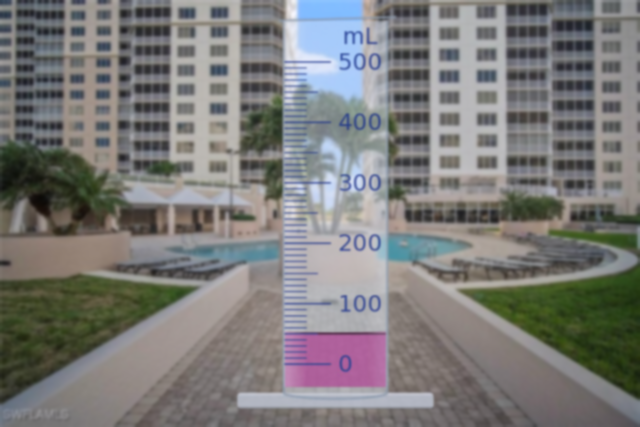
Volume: 50
